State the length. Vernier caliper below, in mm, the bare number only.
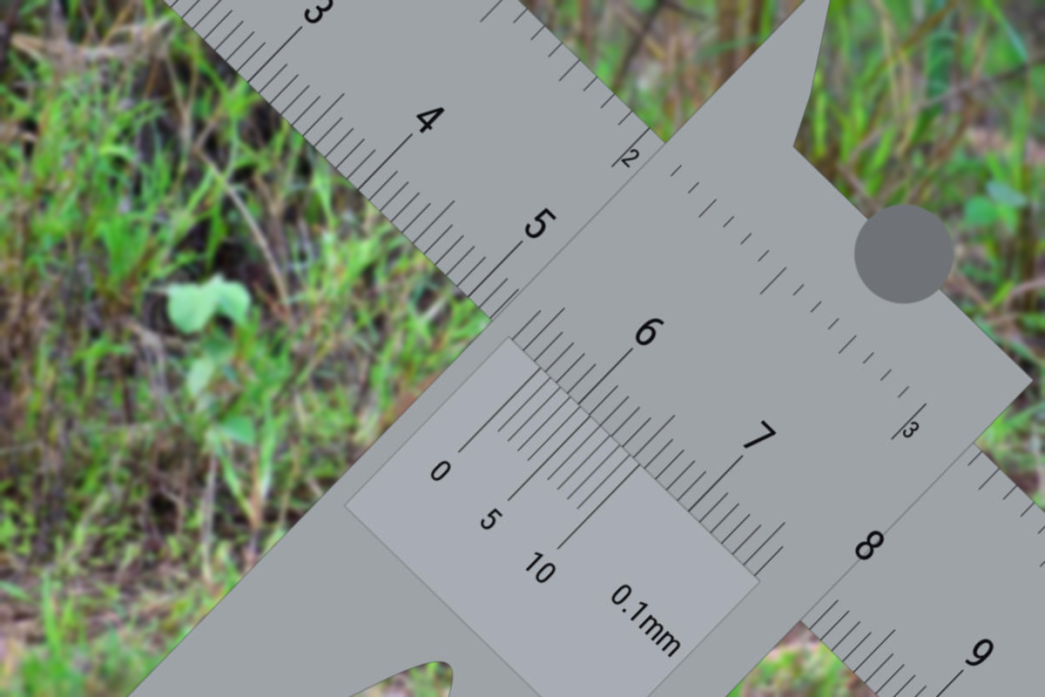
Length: 56.6
